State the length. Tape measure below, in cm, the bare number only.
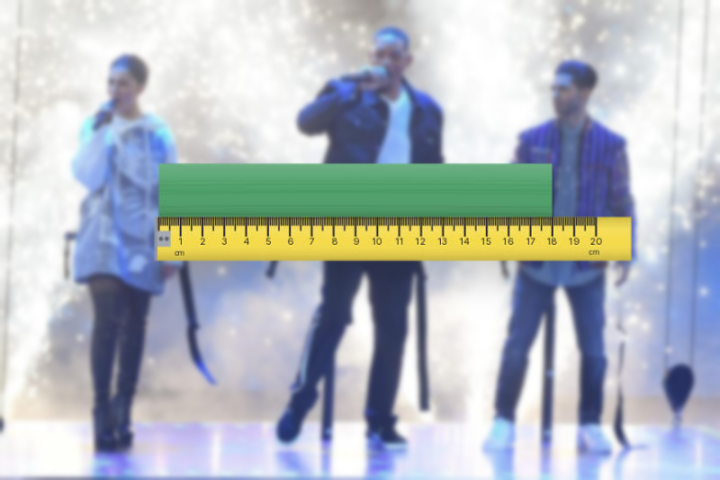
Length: 18
